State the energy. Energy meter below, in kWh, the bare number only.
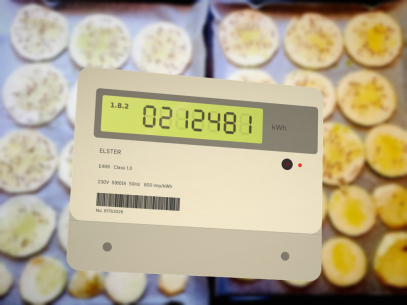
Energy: 212481
